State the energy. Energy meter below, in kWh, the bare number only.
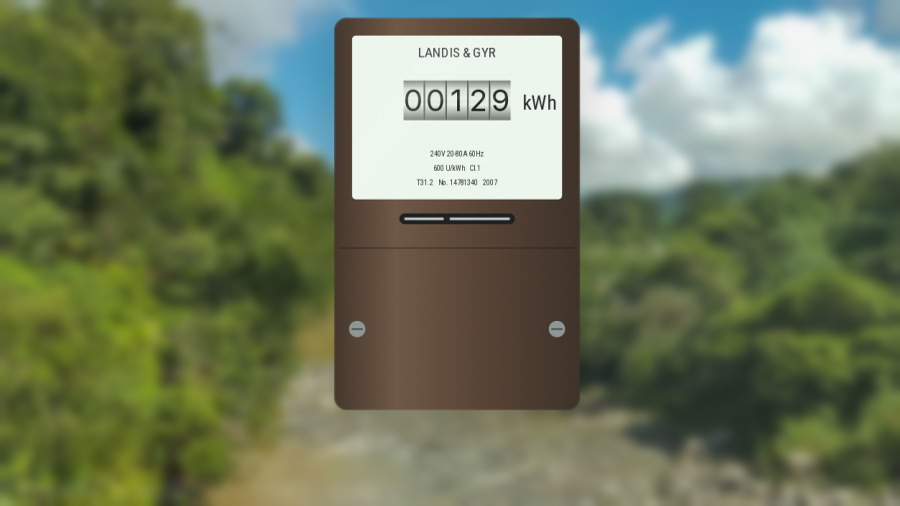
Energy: 129
